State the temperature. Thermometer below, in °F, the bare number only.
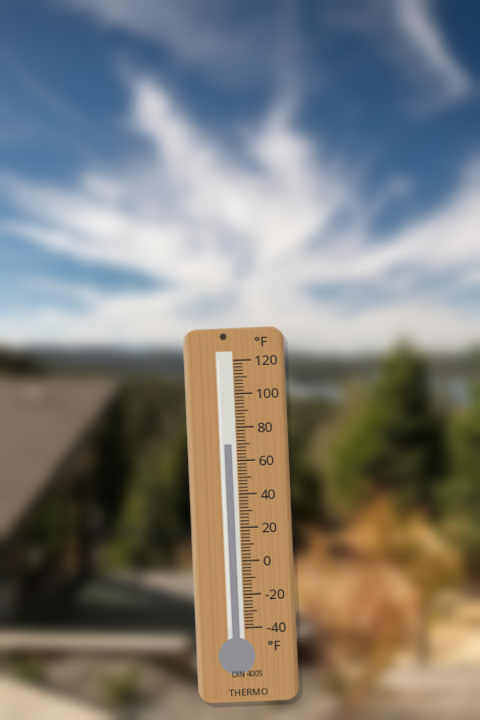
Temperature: 70
